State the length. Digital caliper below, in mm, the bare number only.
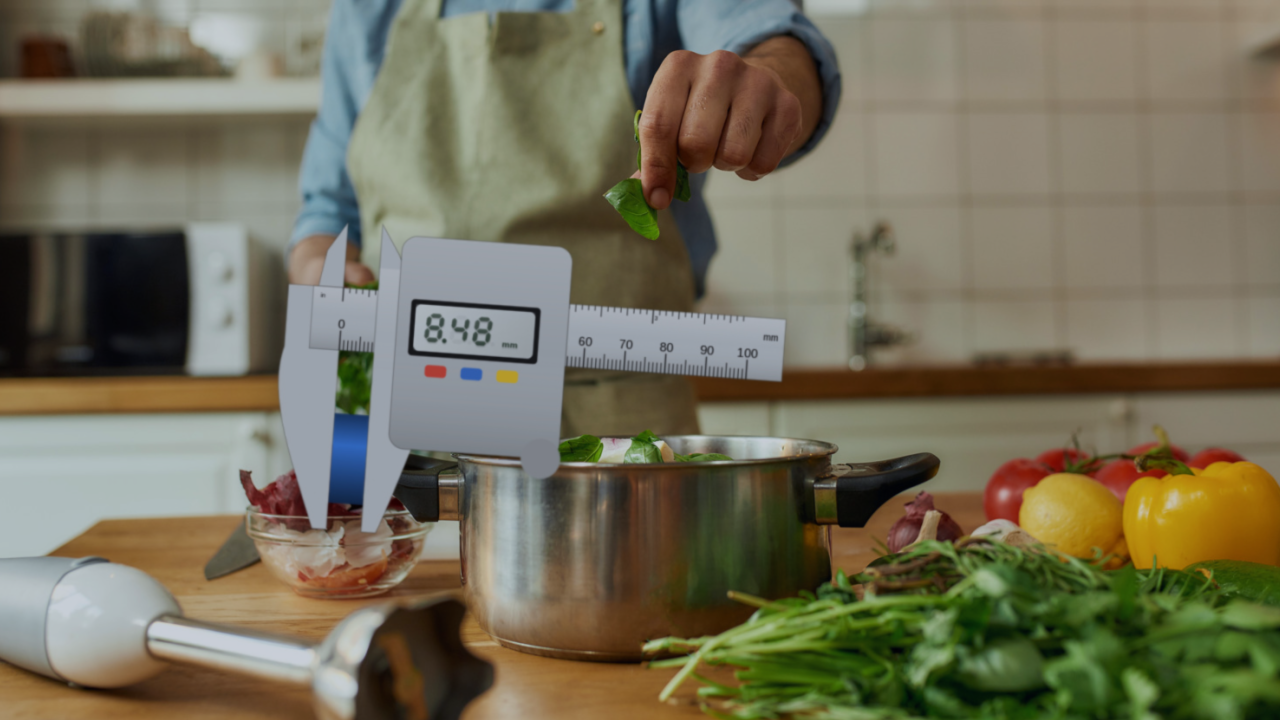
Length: 8.48
